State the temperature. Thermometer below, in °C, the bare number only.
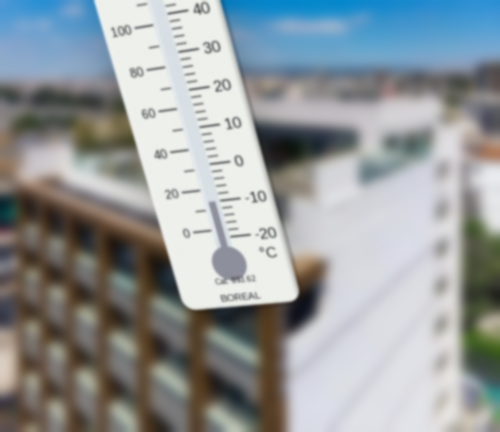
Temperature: -10
